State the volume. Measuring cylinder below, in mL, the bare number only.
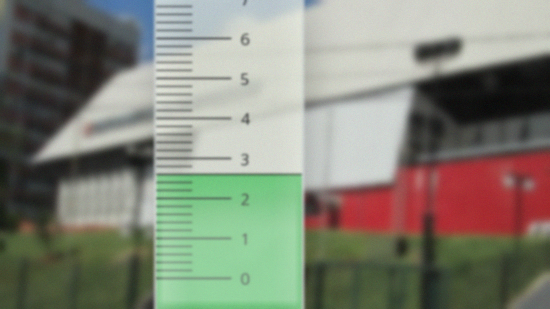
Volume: 2.6
